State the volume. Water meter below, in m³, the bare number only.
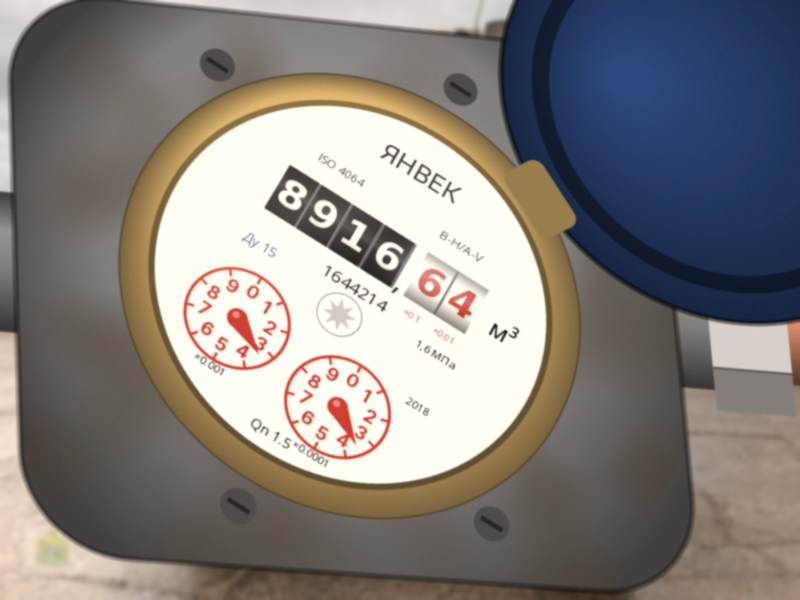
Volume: 8916.6433
